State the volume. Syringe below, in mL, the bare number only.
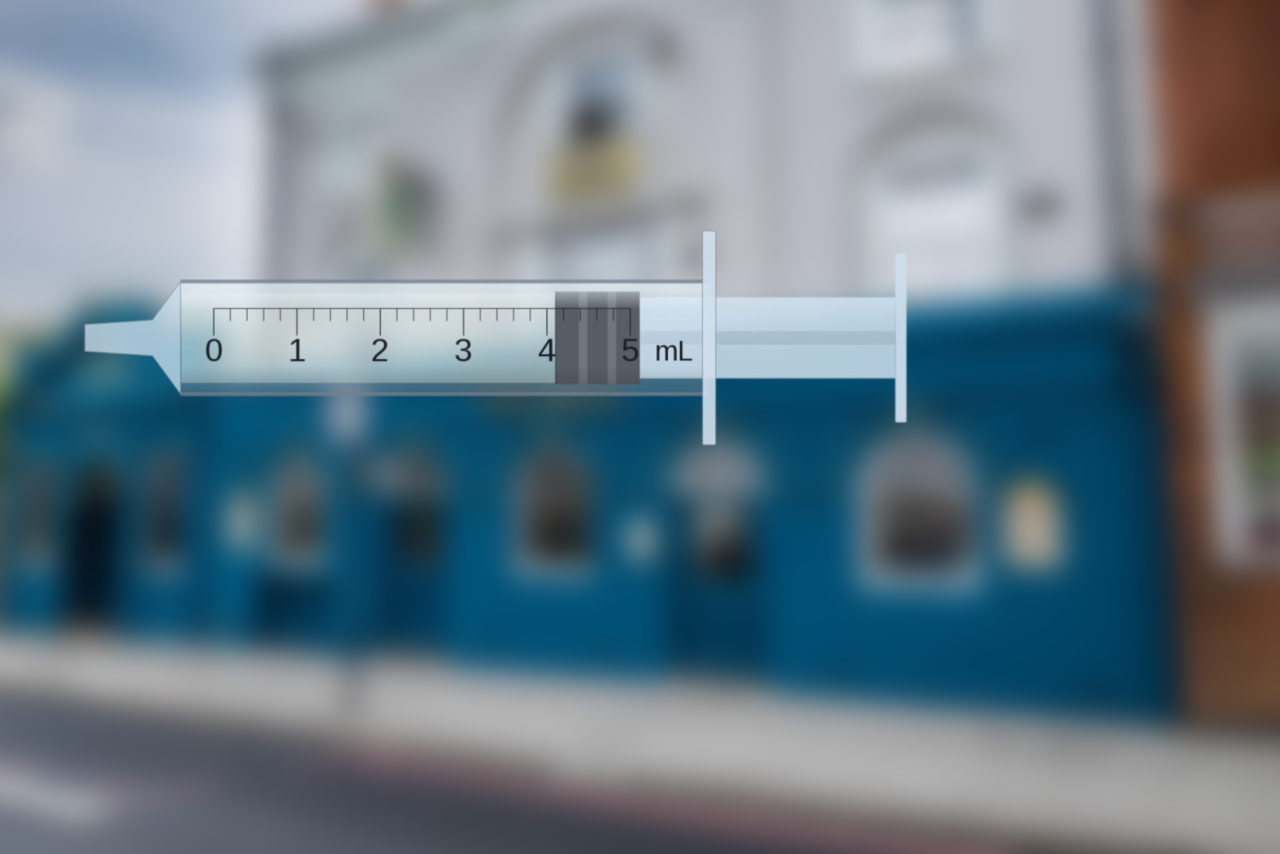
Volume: 4.1
